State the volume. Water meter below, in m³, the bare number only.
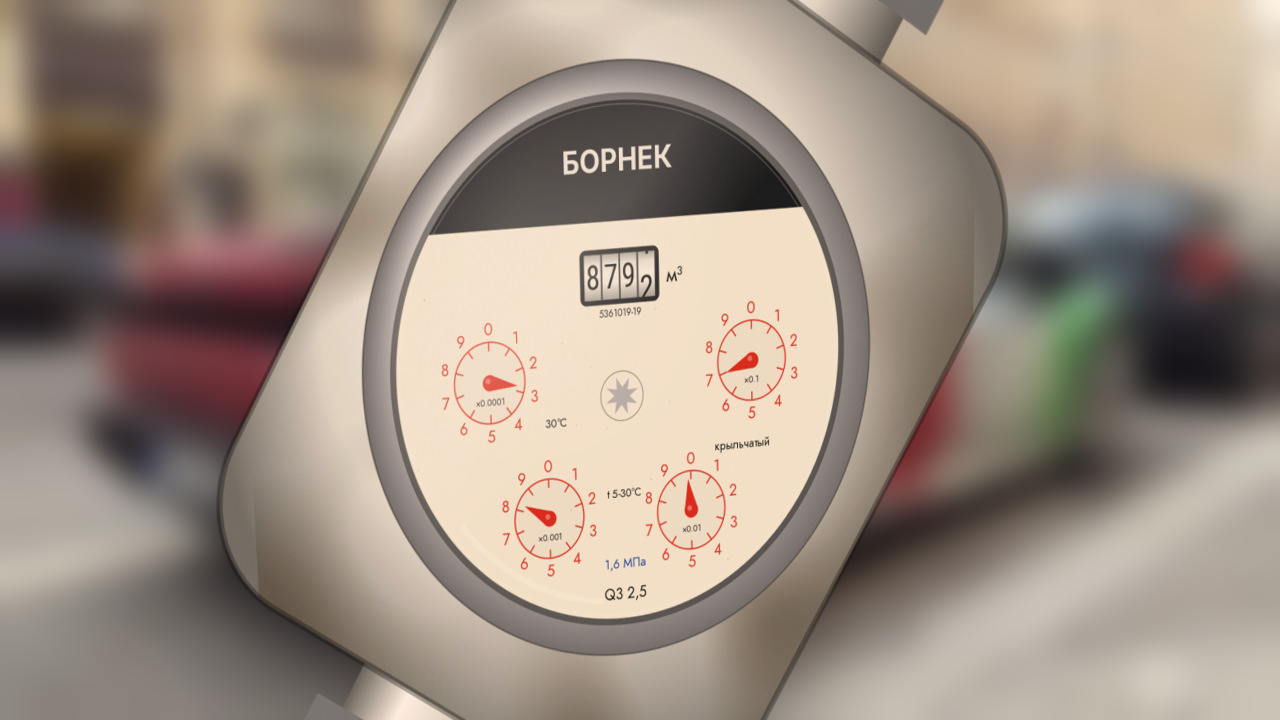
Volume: 8791.6982
